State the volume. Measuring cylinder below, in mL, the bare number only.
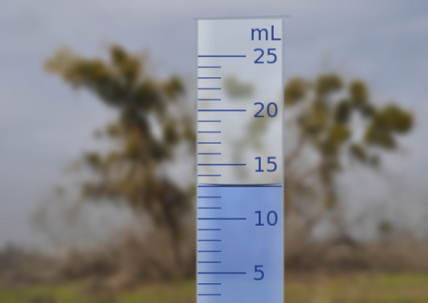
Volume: 13
